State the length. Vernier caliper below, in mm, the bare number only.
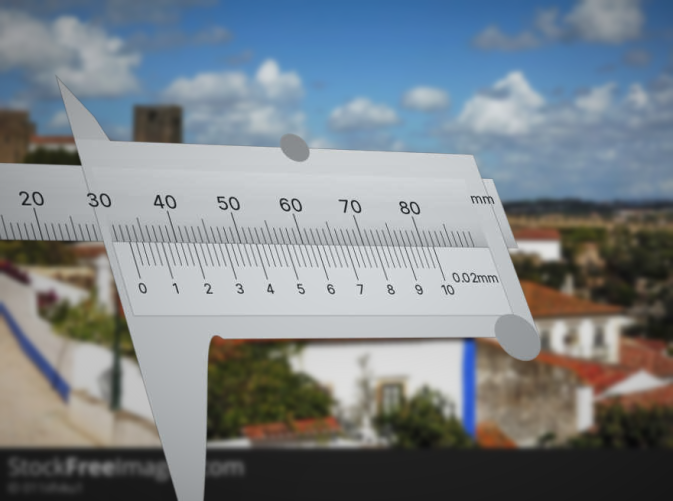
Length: 32.8
